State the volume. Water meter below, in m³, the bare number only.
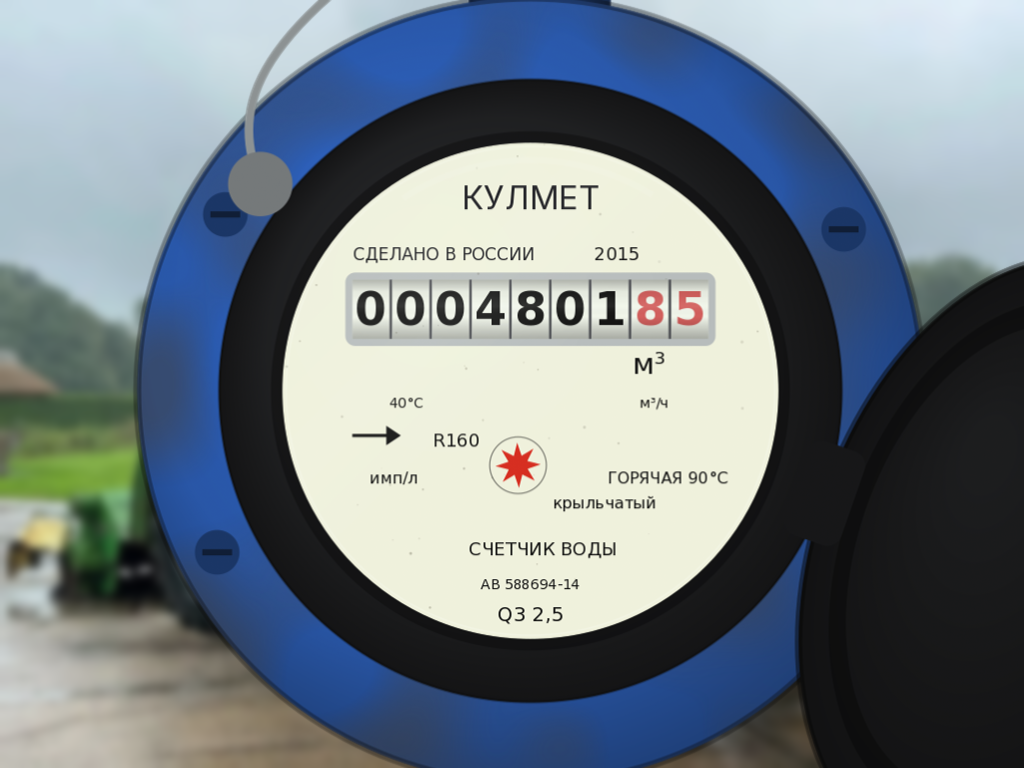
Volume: 4801.85
